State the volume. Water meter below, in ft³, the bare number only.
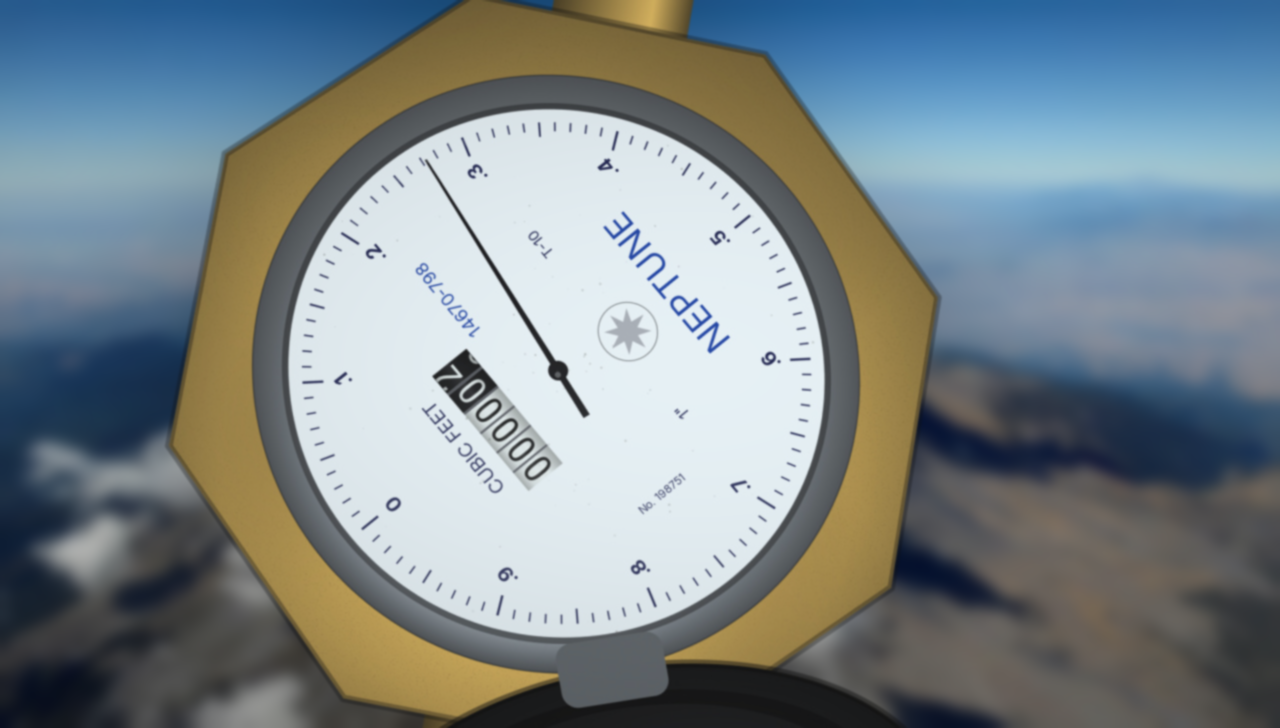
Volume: 2.27
